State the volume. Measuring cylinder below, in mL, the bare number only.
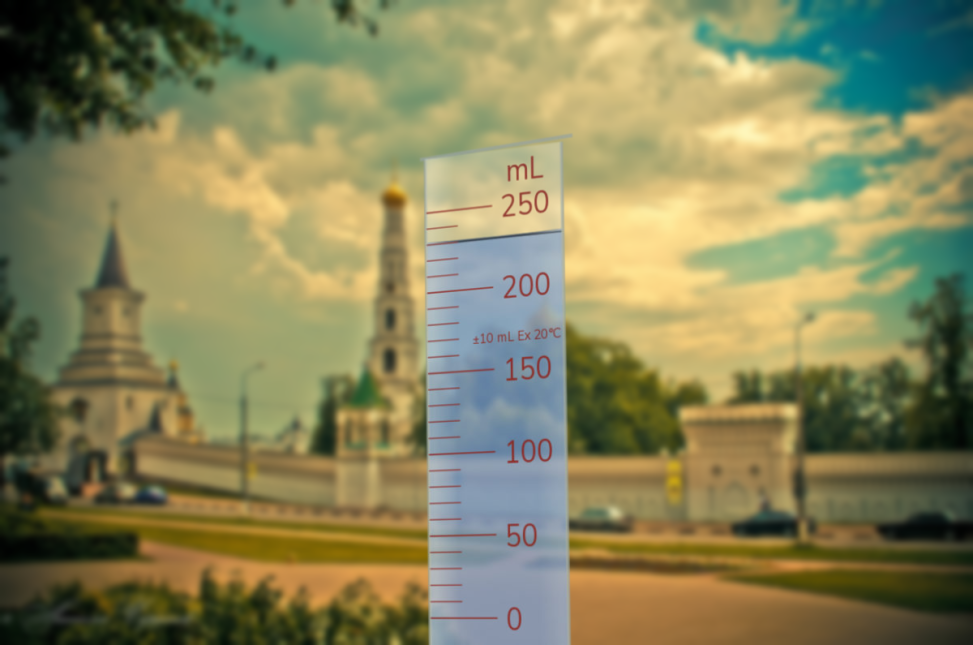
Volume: 230
